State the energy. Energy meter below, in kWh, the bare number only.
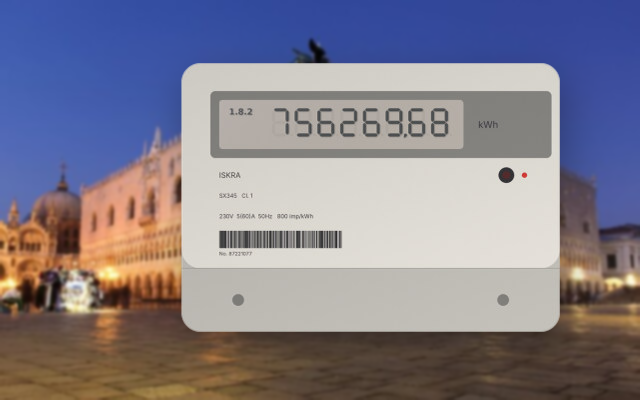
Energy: 756269.68
